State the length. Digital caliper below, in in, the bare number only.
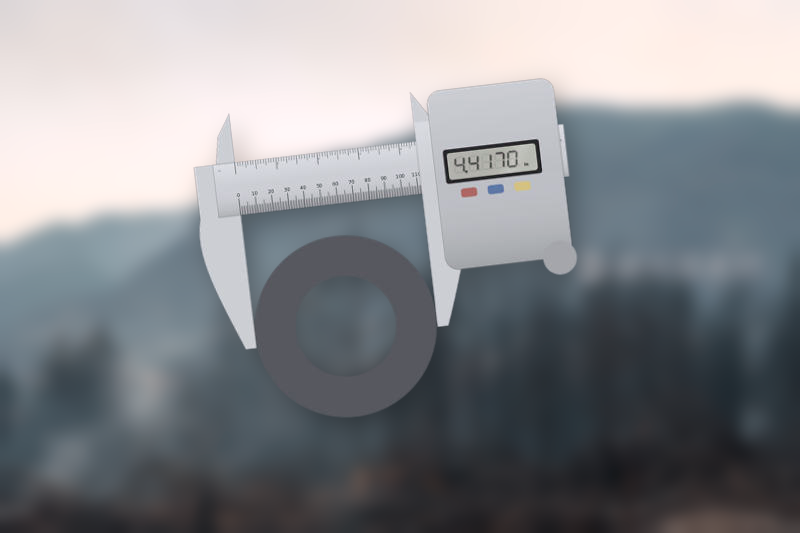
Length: 4.4170
